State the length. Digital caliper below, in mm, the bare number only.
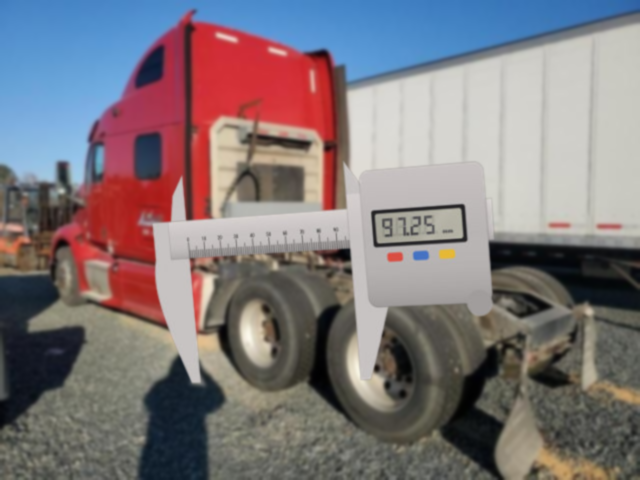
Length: 97.25
